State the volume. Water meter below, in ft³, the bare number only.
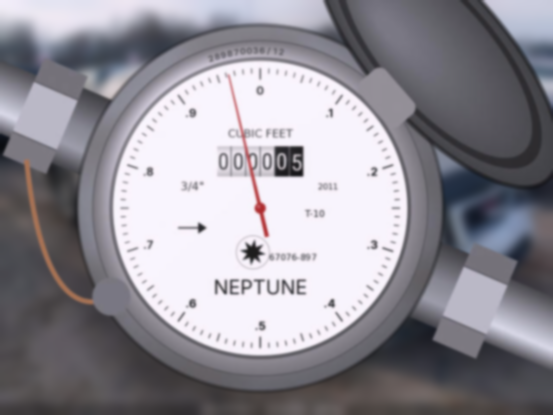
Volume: 4.96
